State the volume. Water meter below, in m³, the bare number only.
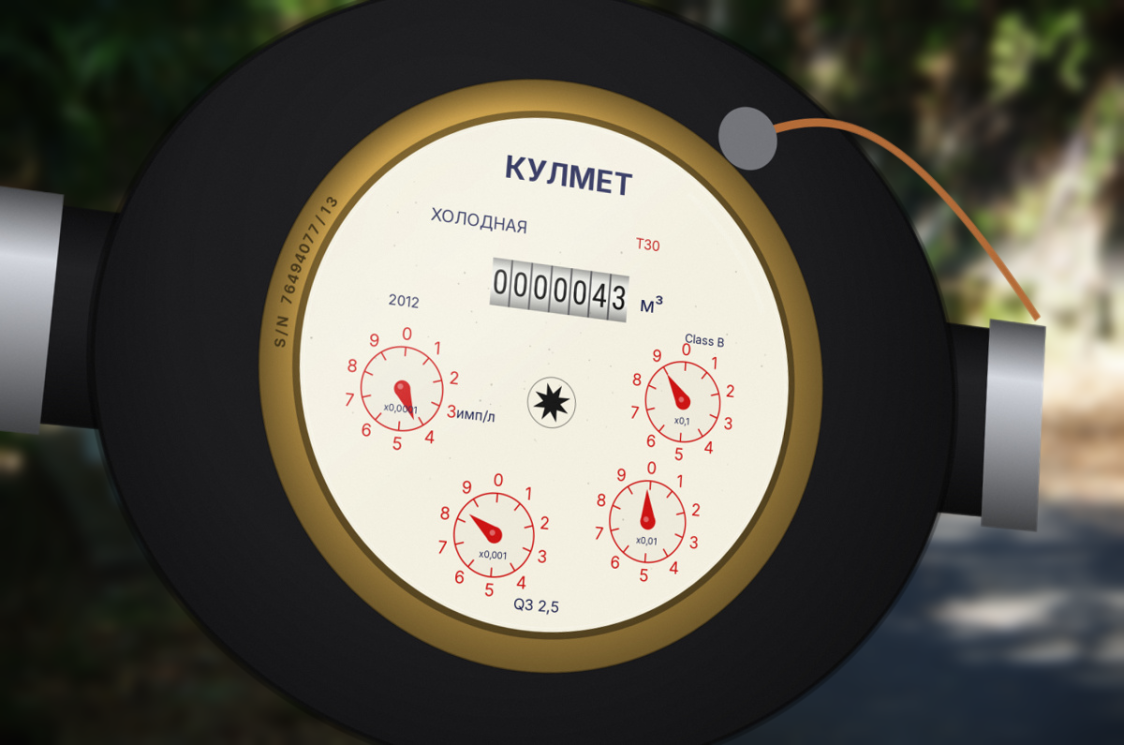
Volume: 43.8984
